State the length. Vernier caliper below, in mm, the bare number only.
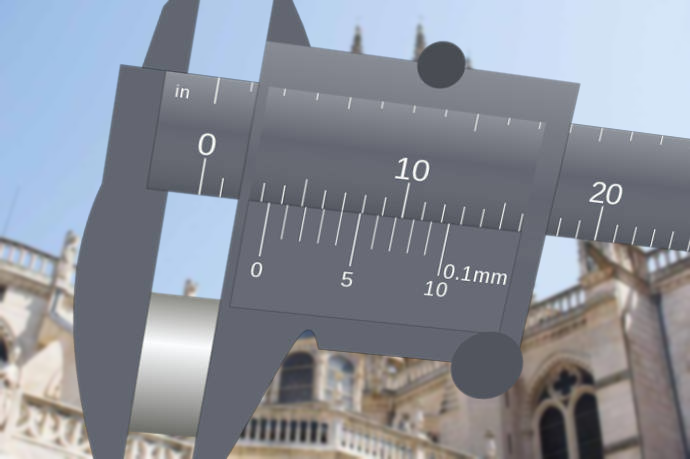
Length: 3.4
